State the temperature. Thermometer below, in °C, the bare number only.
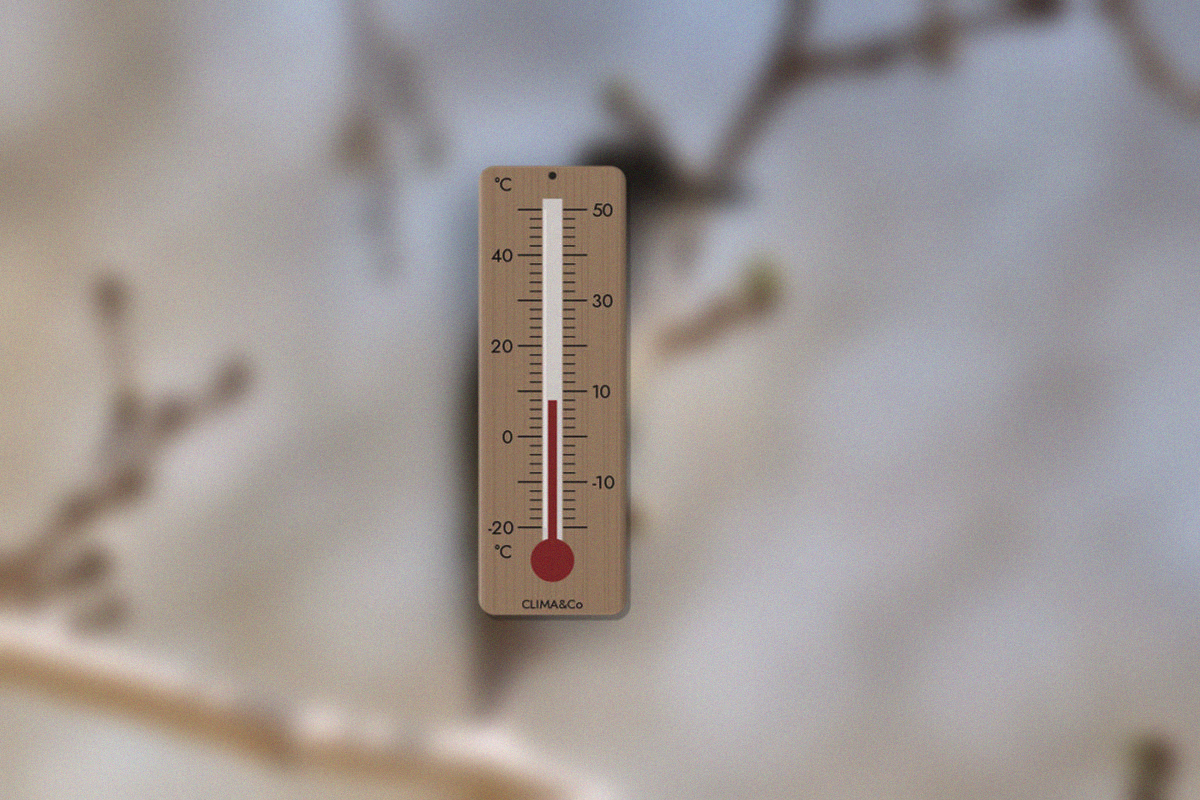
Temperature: 8
